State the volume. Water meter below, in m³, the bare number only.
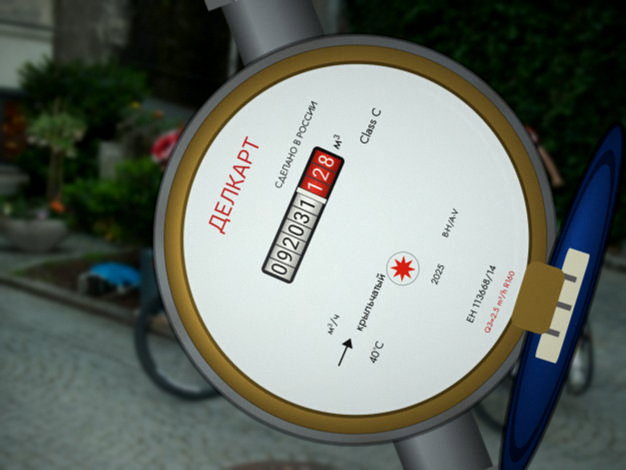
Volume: 92031.128
